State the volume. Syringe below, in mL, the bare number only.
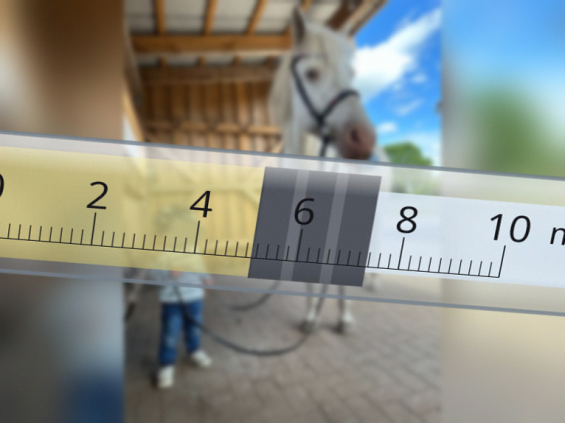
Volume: 5.1
